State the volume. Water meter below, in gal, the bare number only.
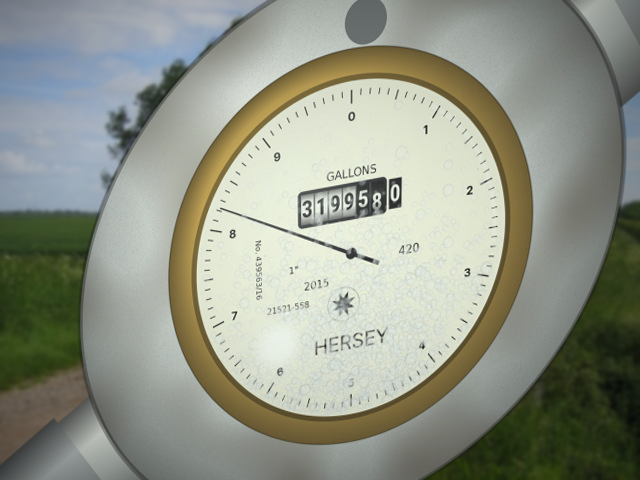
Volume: 3199578.2
